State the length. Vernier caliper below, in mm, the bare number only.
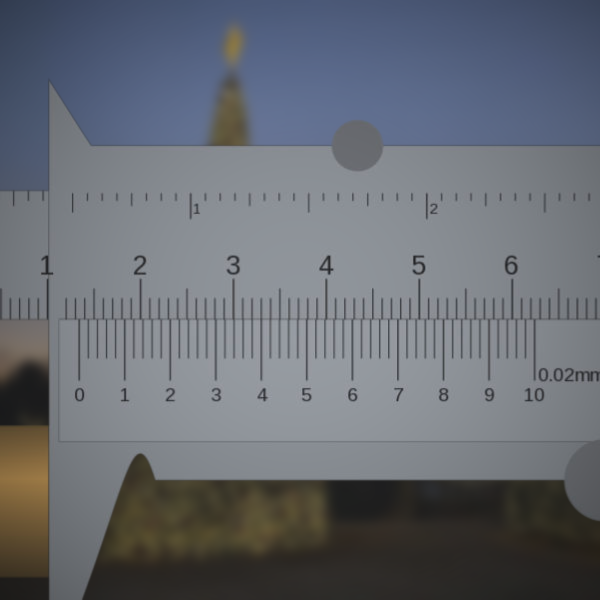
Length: 13.4
